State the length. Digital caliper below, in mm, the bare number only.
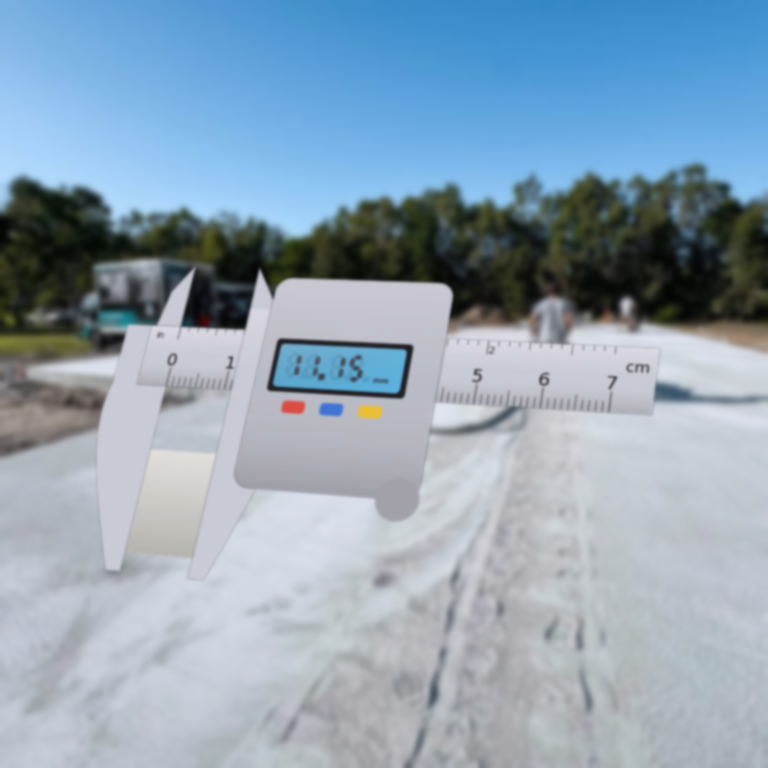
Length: 11.15
